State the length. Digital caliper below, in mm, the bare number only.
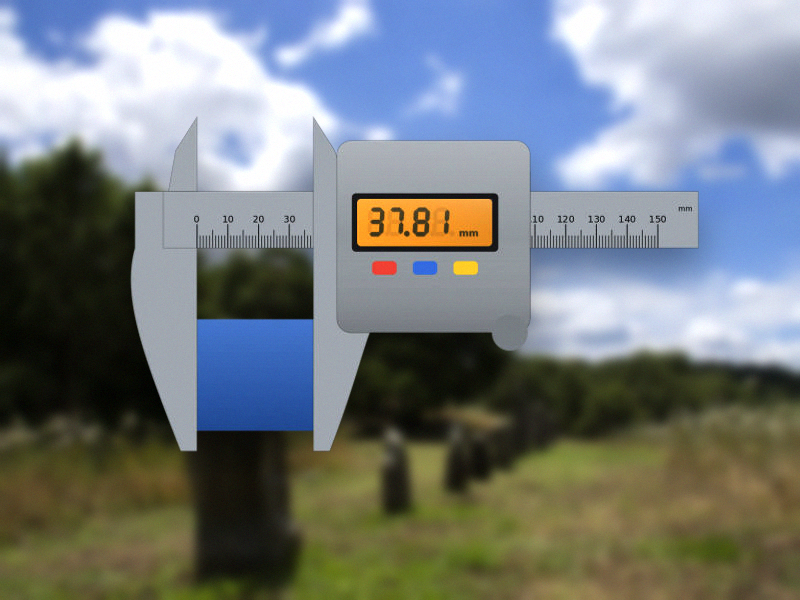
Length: 37.81
